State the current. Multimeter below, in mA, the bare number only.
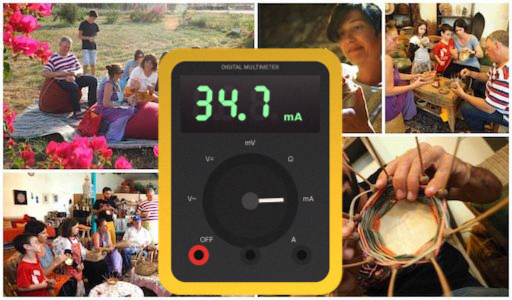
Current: 34.7
